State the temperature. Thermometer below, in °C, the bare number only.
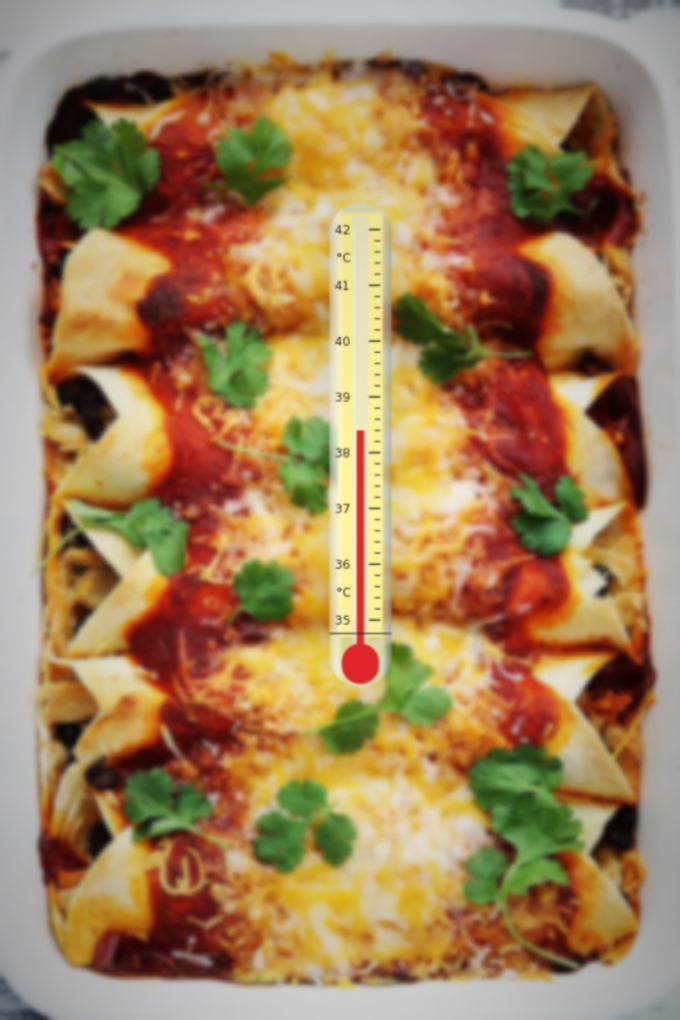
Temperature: 38.4
